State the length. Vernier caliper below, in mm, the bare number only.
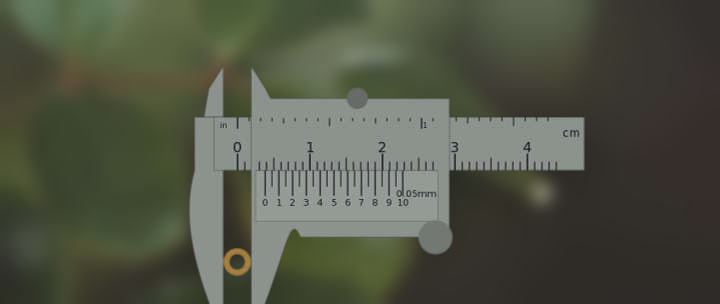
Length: 3.8
